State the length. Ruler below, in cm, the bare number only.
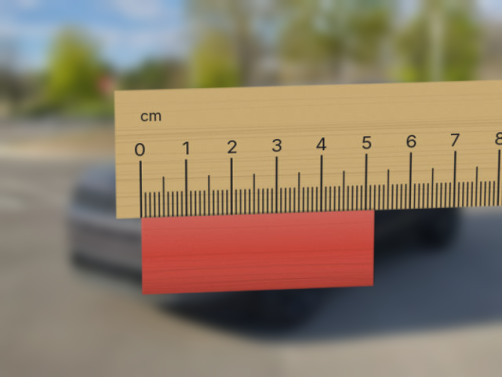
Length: 5.2
